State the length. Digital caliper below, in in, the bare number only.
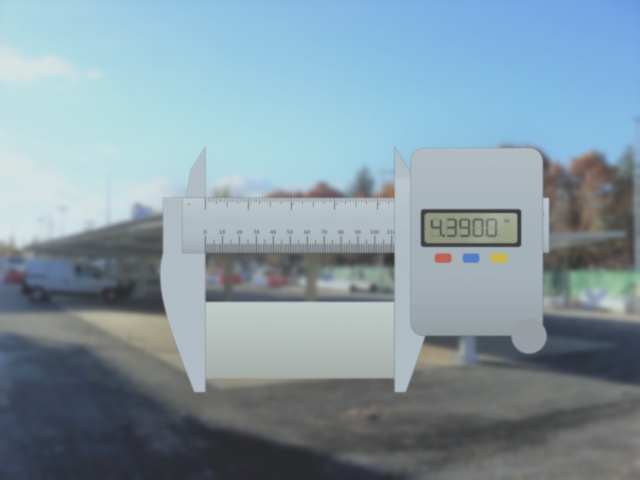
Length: 4.3900
